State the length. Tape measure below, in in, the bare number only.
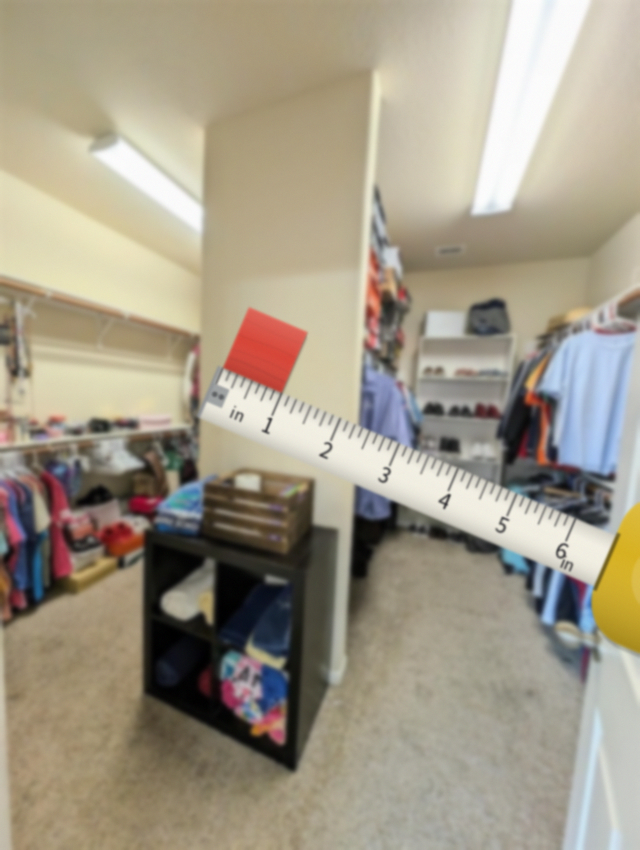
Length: 1
